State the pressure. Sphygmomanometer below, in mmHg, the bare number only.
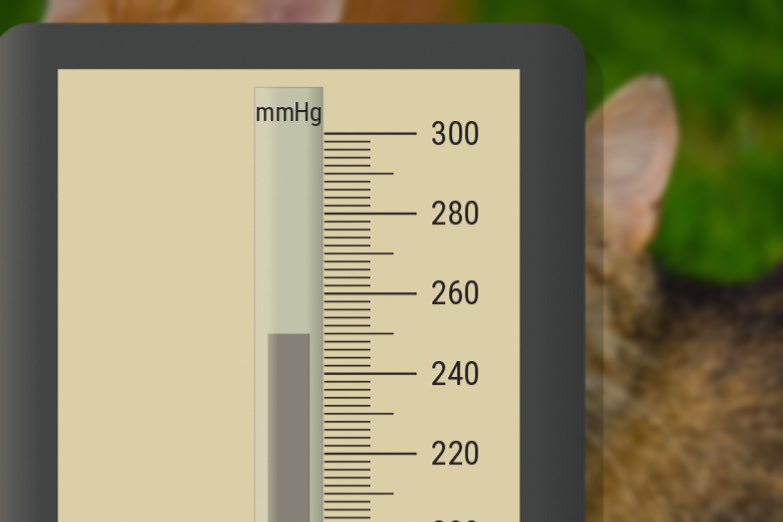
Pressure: 250
